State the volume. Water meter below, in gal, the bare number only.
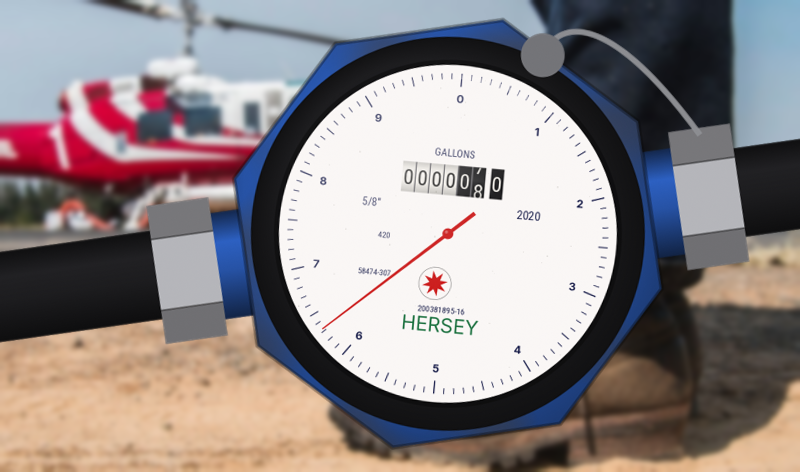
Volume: 76.3
